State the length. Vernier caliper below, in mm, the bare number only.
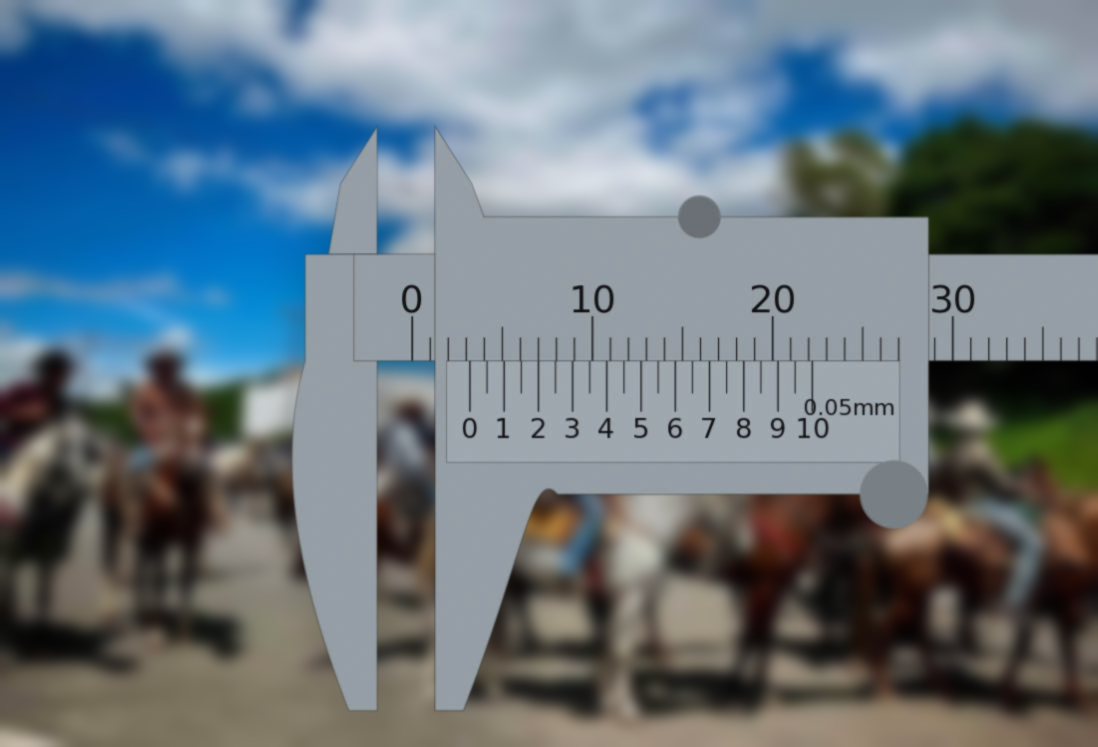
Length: 3.2
